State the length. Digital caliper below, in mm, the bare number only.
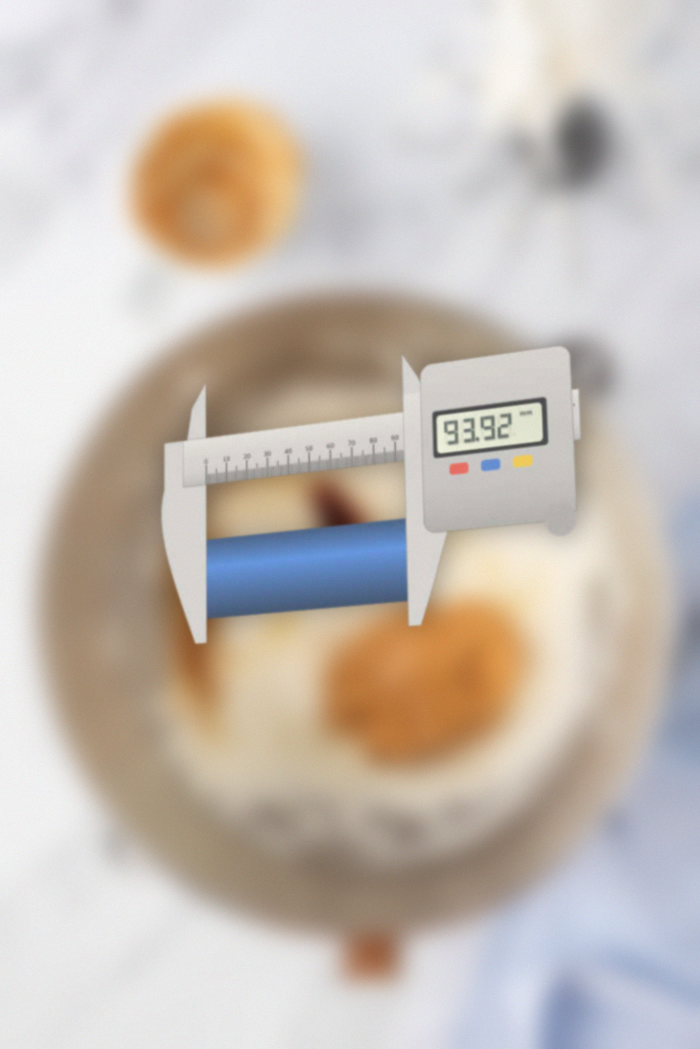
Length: 93.92
